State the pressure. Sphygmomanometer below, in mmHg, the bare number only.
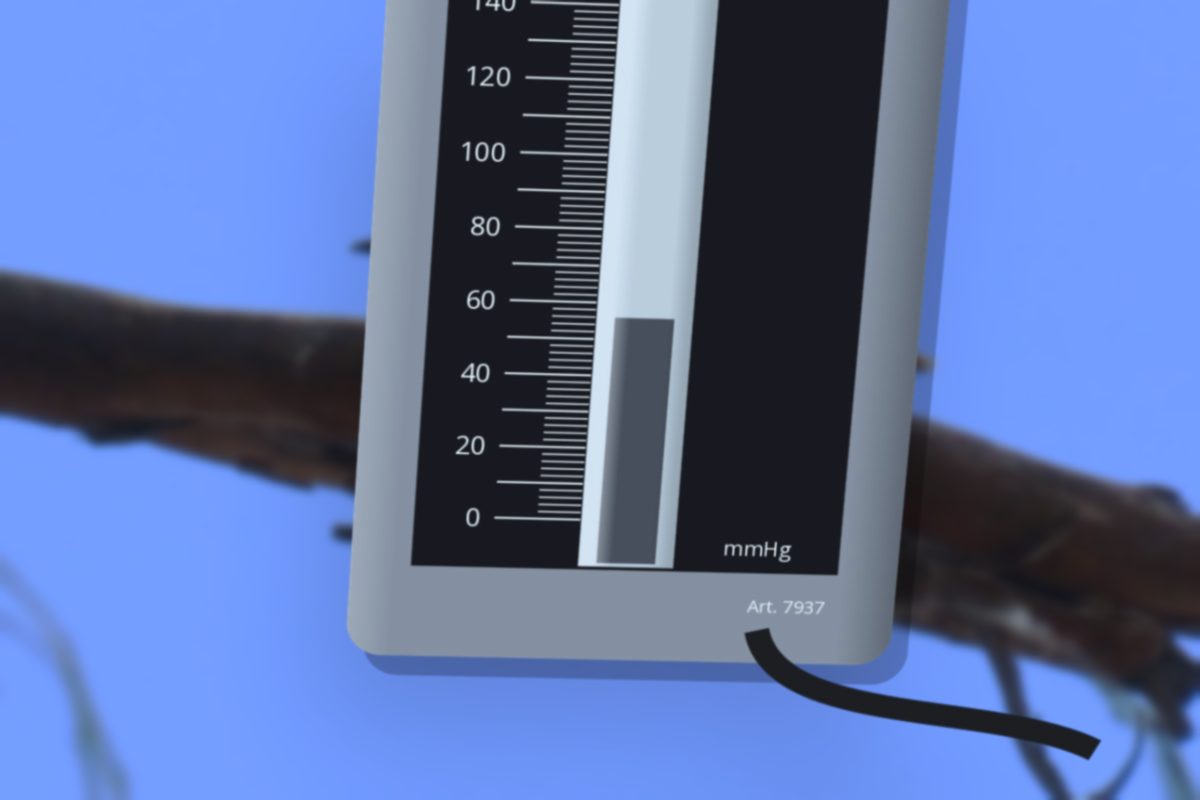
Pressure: 56
